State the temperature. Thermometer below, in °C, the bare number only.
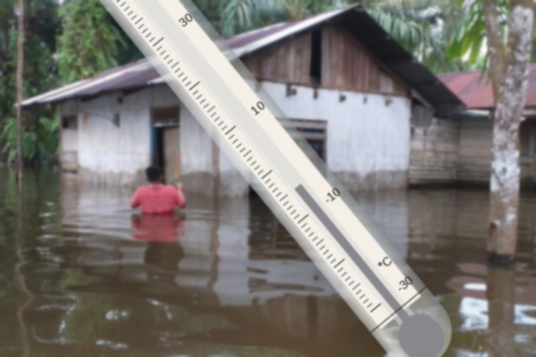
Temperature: -5
